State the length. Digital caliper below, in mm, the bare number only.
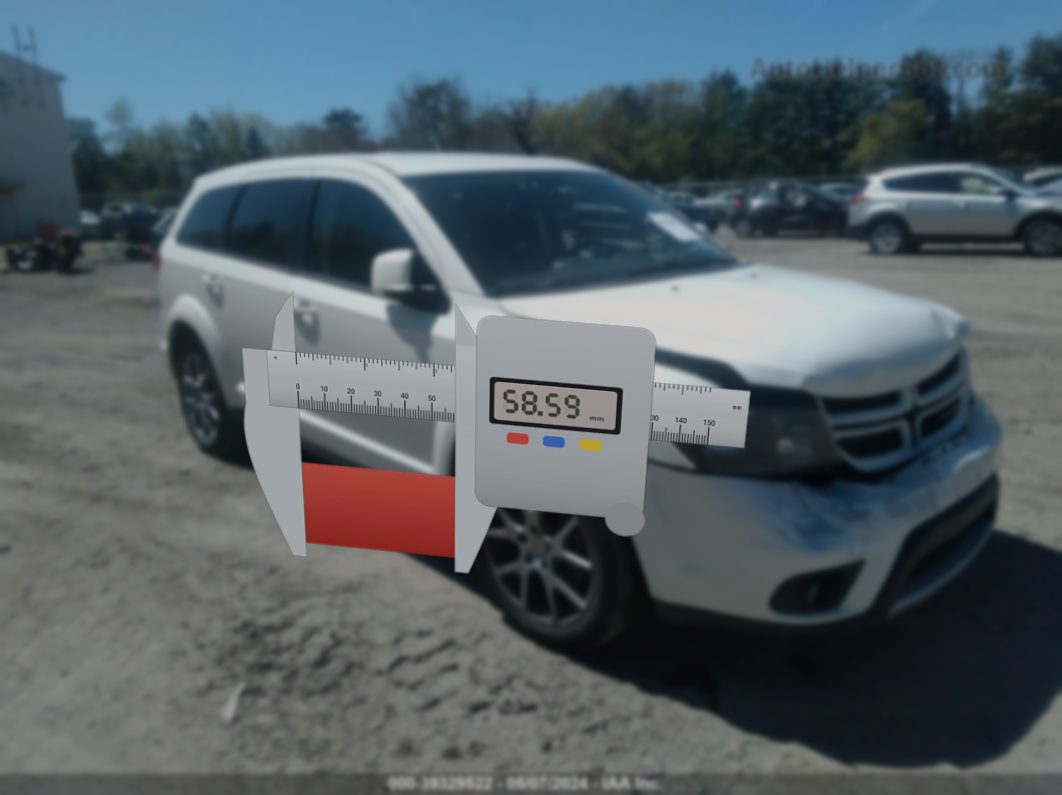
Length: 58.59
